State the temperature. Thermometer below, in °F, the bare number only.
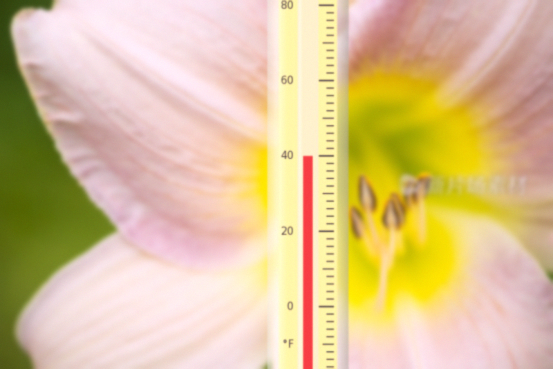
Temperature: 40
